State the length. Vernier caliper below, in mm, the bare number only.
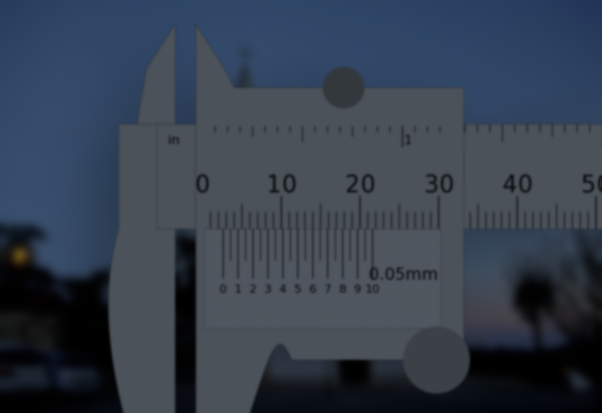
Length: 2.6
